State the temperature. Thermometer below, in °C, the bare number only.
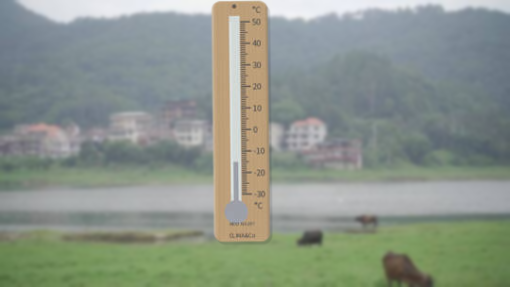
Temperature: -15
